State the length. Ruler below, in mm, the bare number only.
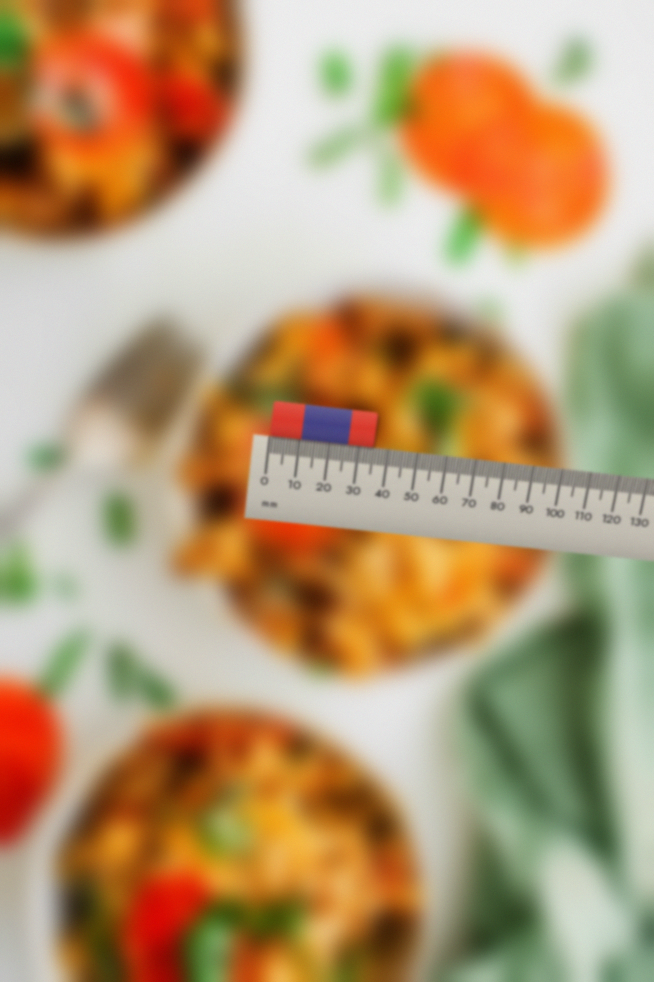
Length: 35
